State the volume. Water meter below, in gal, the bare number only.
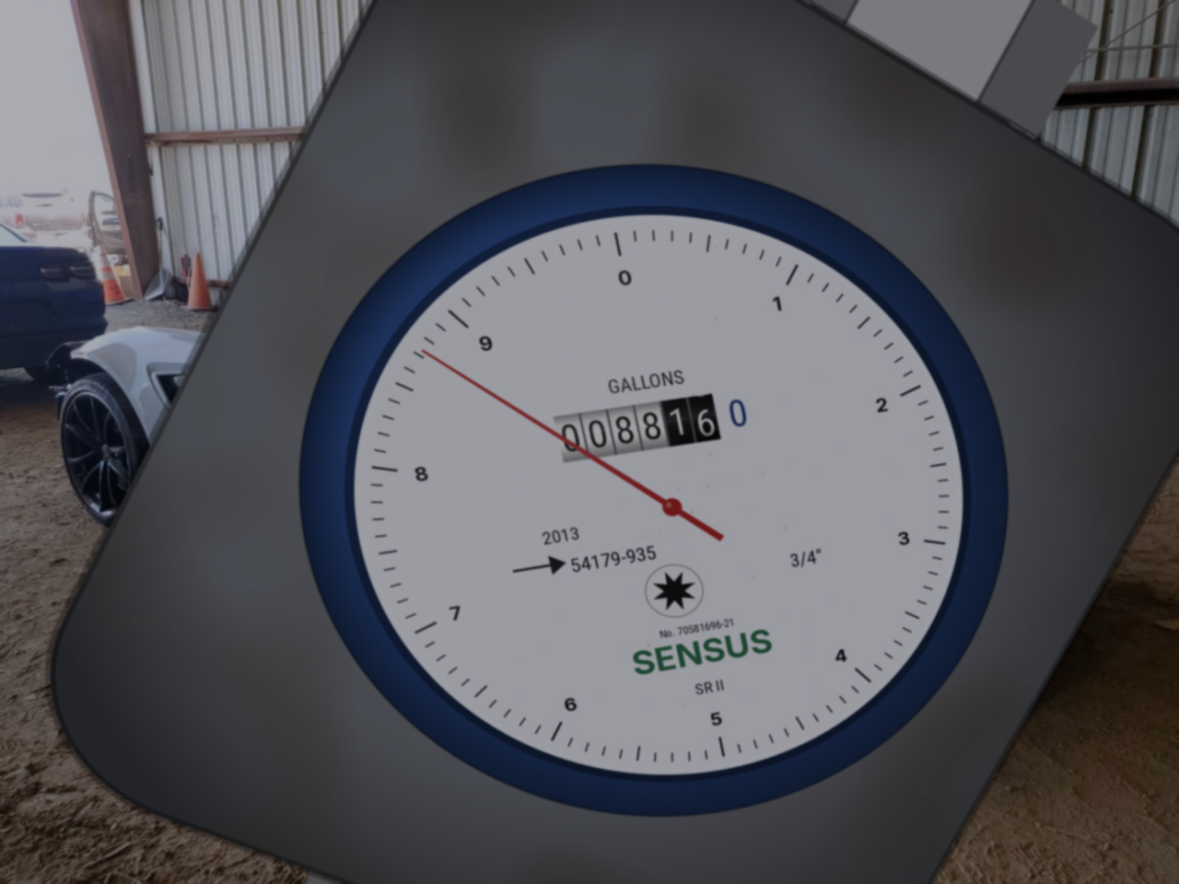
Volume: 88158.7
